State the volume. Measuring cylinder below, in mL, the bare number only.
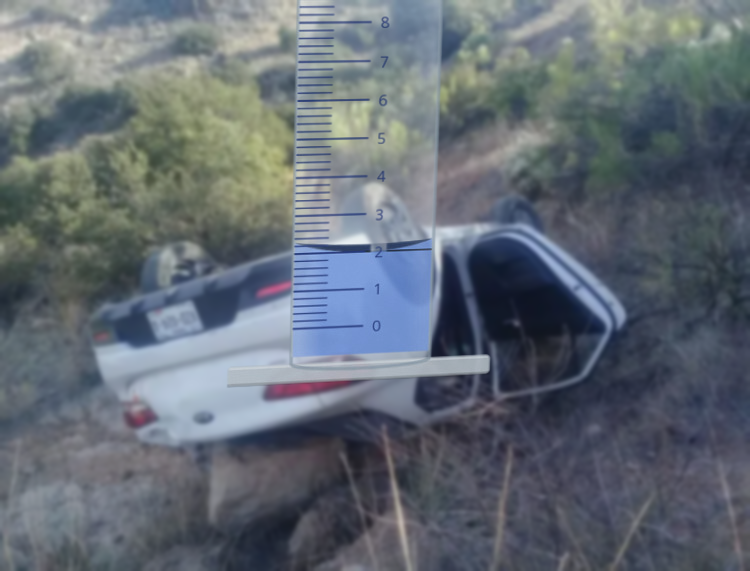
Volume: 2
